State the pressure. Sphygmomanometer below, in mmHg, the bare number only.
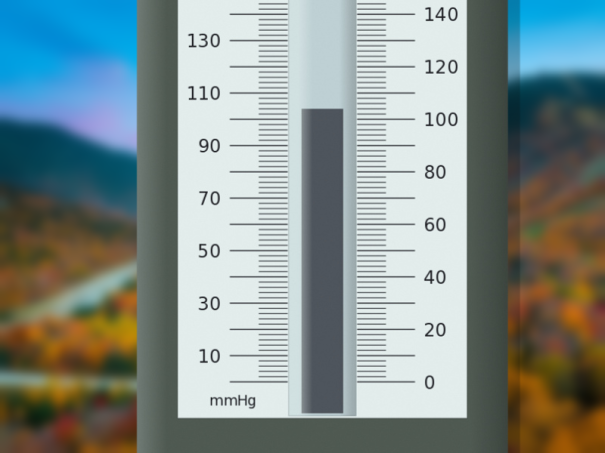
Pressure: 104
